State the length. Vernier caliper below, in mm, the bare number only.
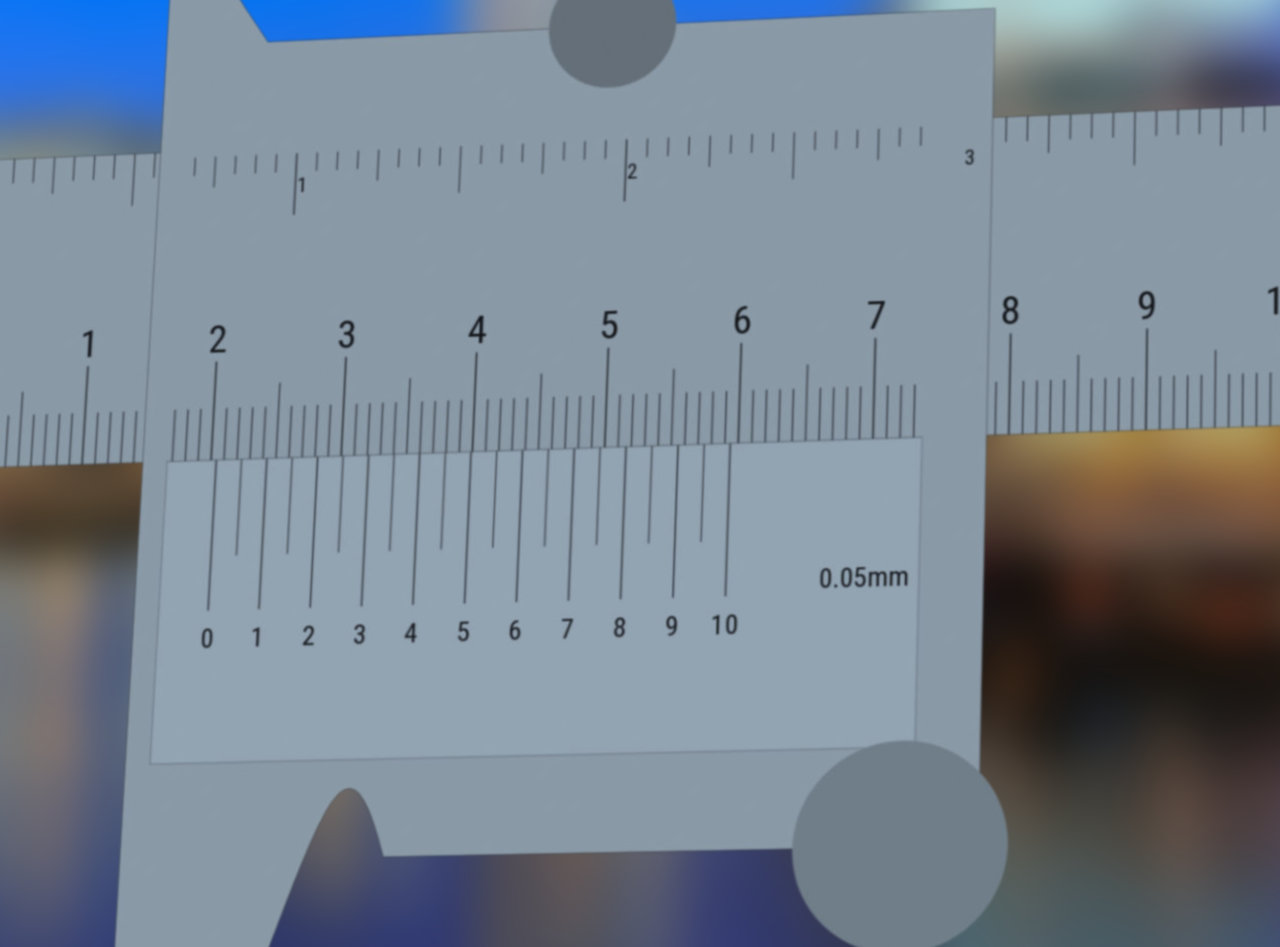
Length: 20.4
